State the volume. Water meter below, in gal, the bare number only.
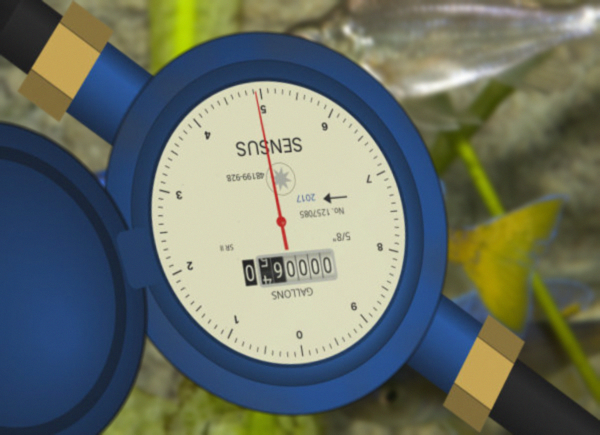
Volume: 644.9
